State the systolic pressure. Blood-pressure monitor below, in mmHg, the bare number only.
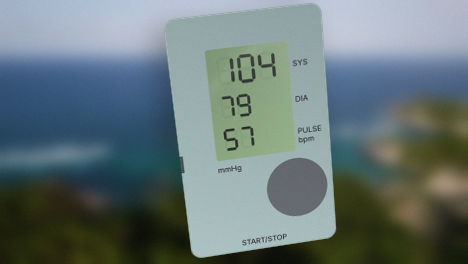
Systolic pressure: 104
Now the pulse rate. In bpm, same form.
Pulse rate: 57
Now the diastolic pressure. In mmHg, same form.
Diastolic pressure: 79
